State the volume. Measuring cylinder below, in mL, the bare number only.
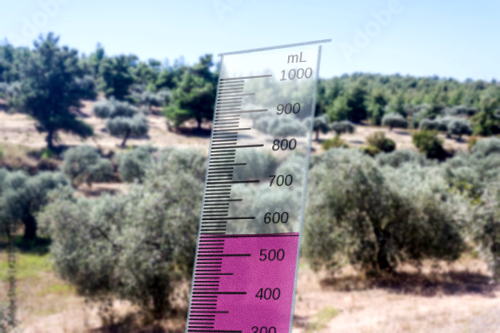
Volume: 550
